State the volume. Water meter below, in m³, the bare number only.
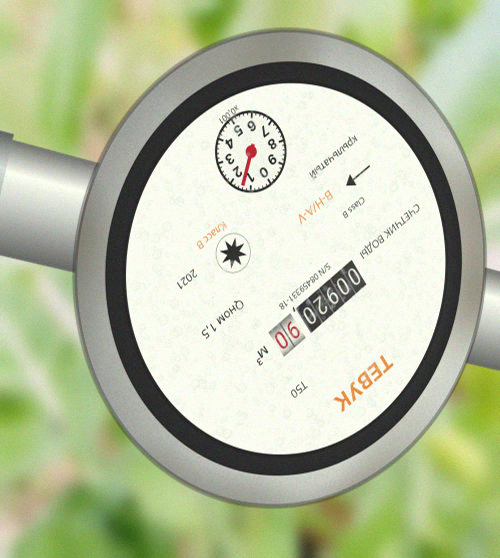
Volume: 920.901
